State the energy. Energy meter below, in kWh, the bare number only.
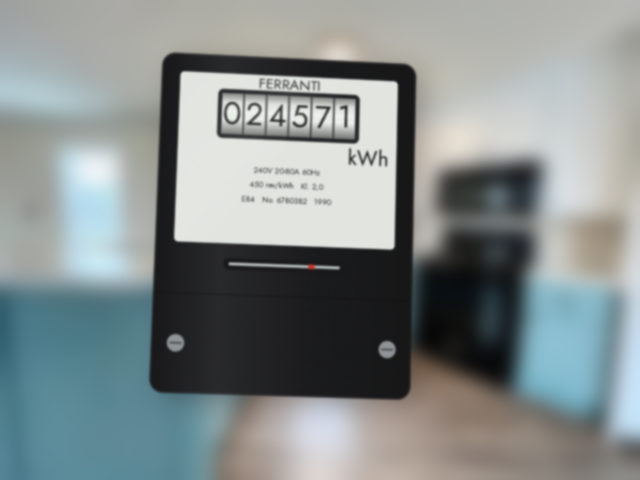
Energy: 24571
